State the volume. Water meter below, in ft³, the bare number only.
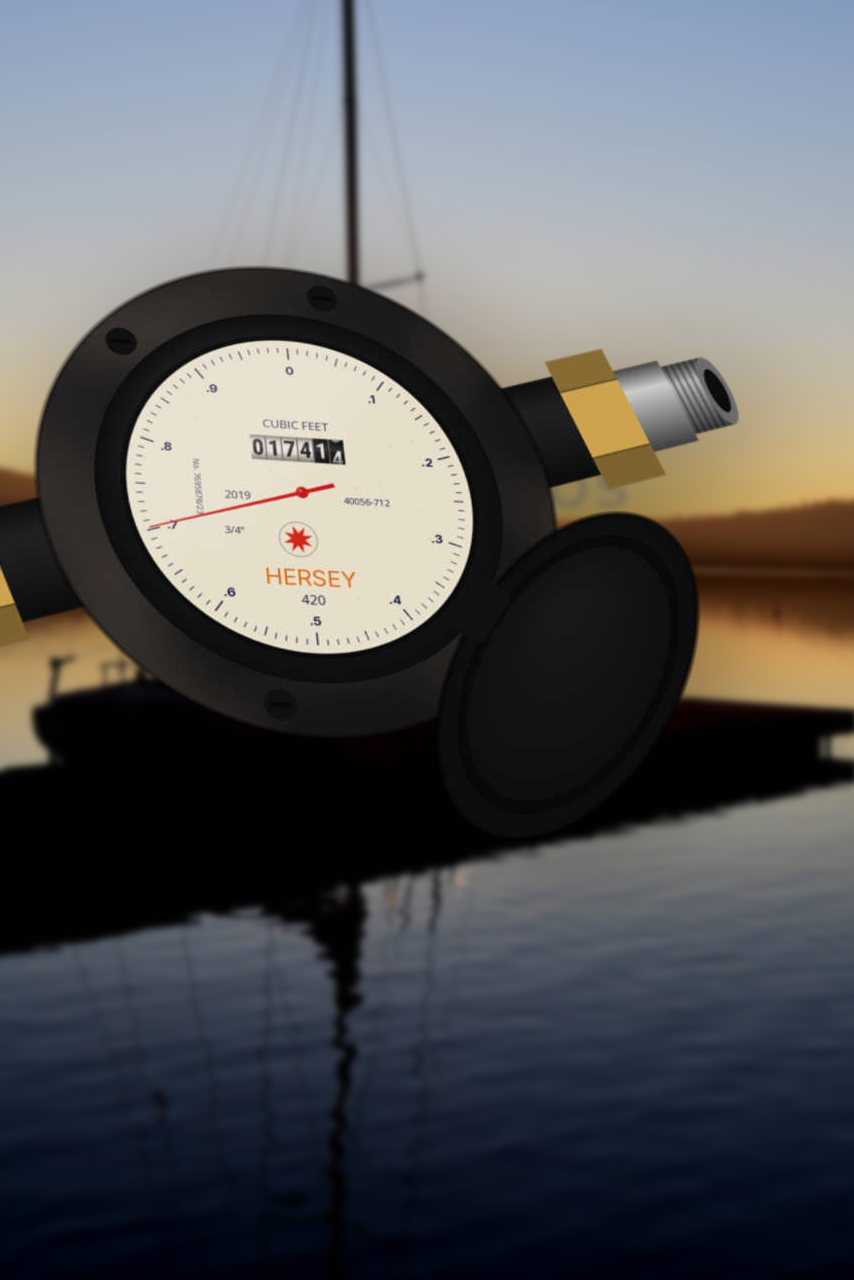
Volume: 17413.70
